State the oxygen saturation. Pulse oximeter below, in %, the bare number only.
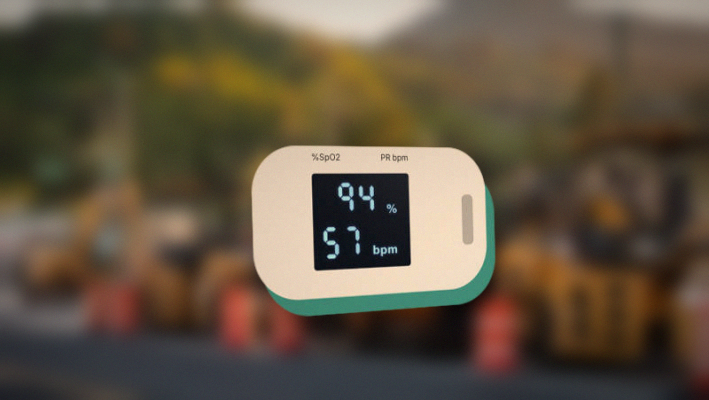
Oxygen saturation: 94
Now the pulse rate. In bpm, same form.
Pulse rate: 57
